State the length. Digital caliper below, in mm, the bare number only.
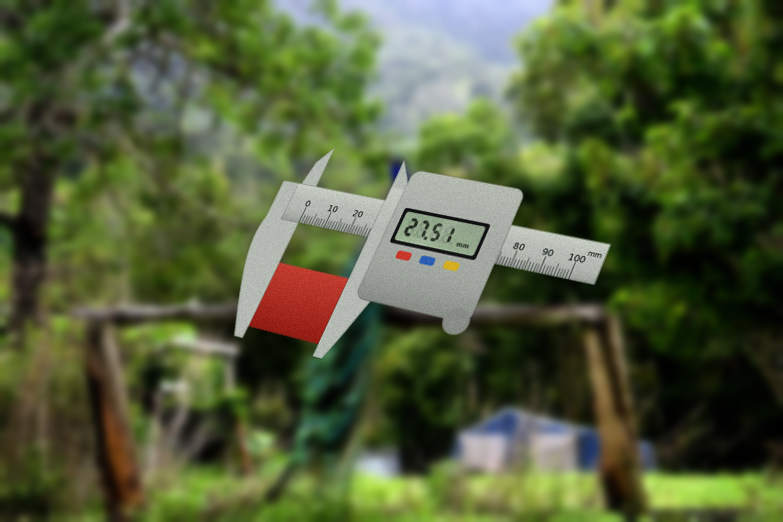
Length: 27.51
